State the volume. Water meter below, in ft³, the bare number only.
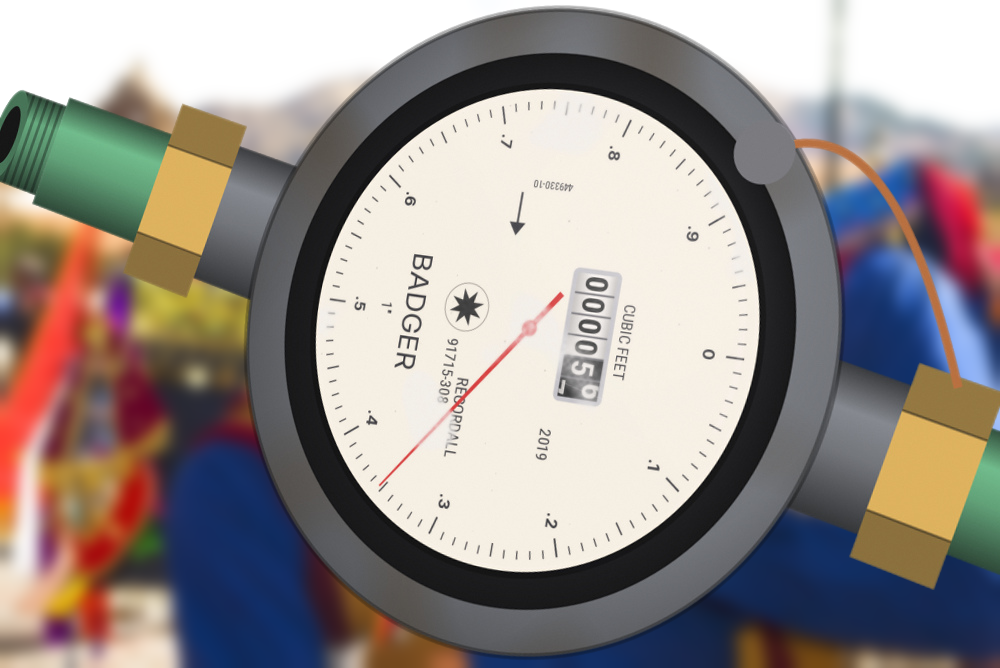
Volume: 56.35
